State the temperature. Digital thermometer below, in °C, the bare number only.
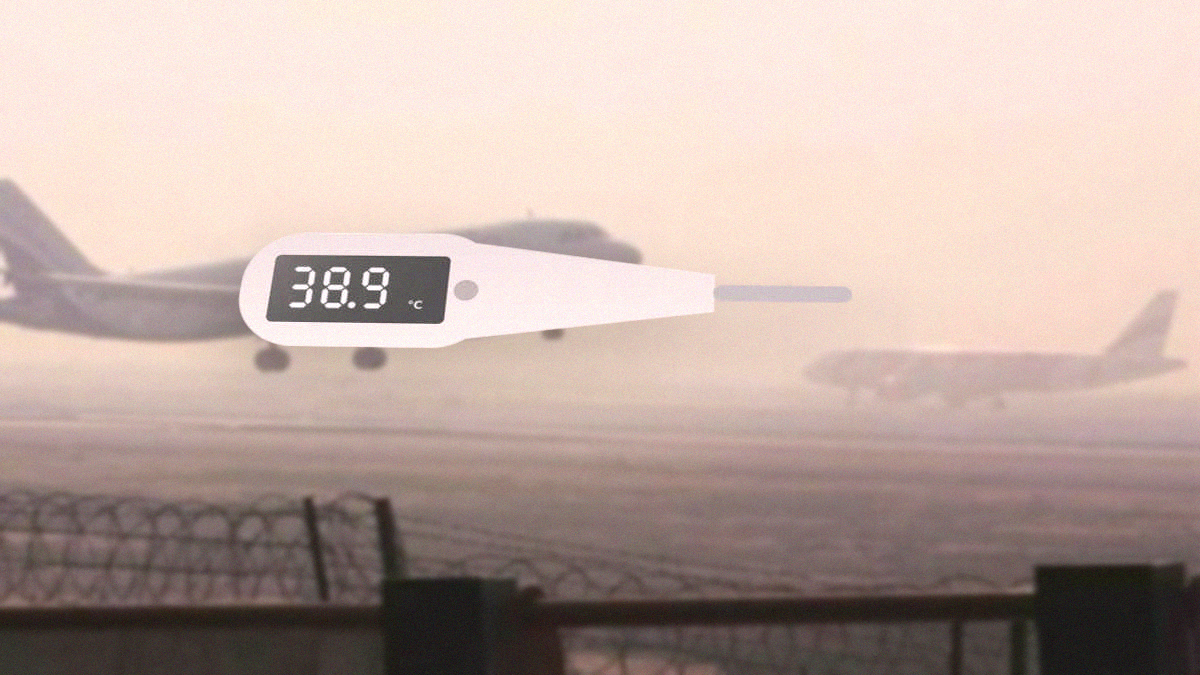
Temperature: 38.9
